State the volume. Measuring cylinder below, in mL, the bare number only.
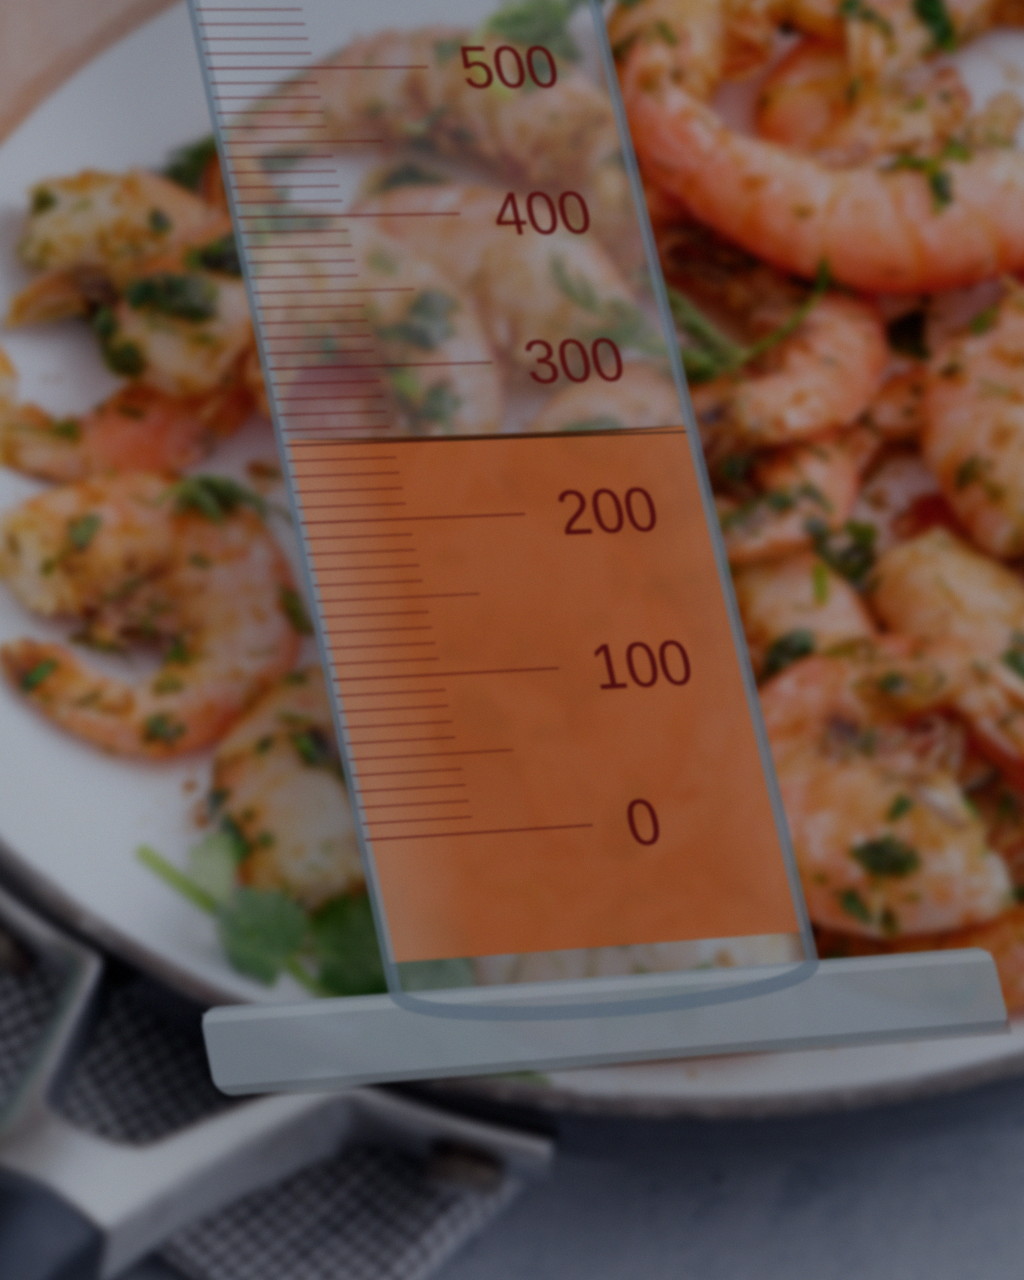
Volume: 250
